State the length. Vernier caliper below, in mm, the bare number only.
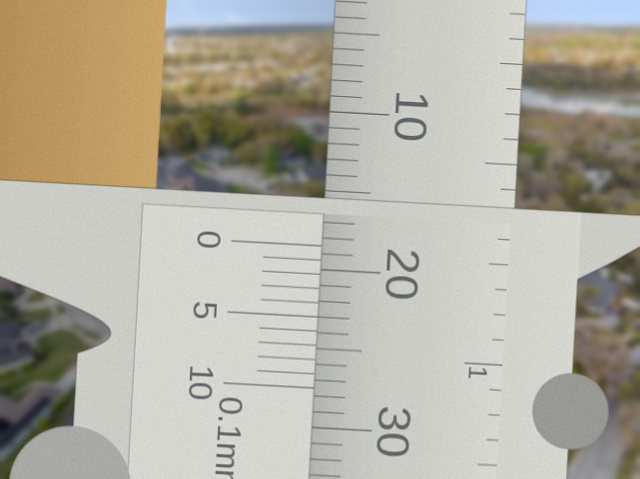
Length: 18.5
